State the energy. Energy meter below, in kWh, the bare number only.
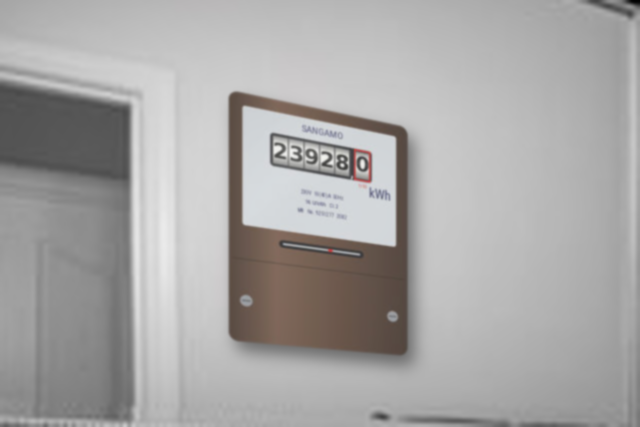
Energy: 23928.0
